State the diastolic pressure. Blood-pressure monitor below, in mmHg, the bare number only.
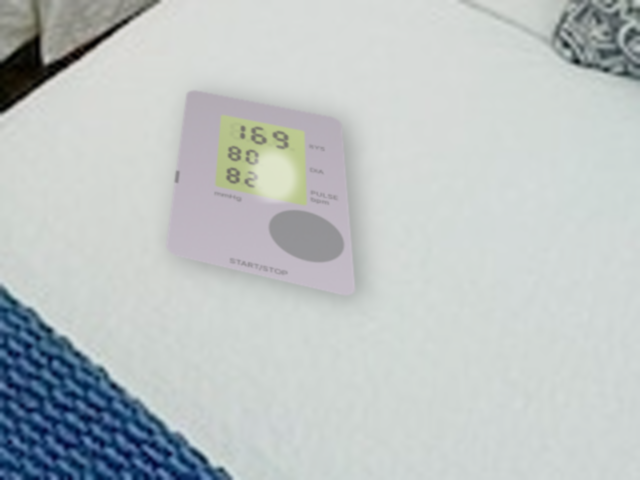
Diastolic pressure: 80
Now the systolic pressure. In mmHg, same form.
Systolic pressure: 169
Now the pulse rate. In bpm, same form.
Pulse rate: 82
